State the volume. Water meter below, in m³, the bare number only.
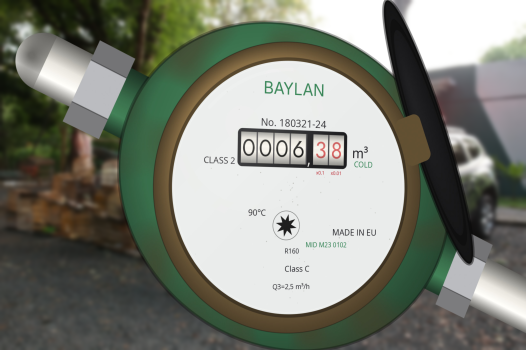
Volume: 6.38
